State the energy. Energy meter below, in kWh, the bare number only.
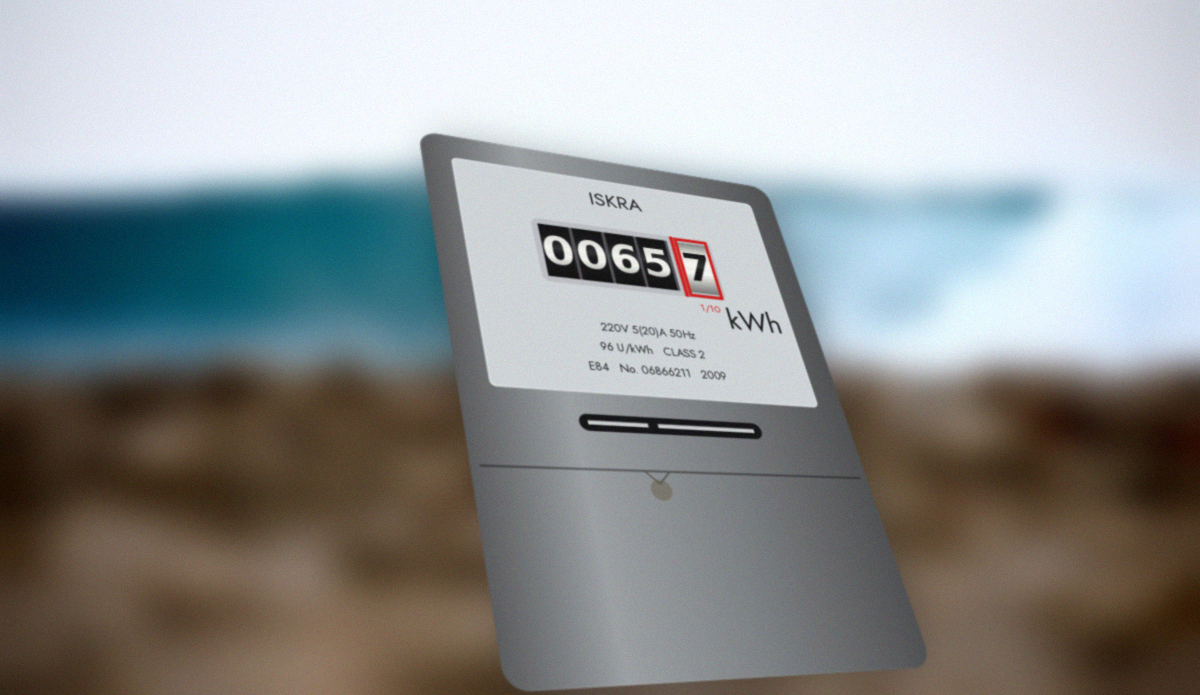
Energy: 65.7
